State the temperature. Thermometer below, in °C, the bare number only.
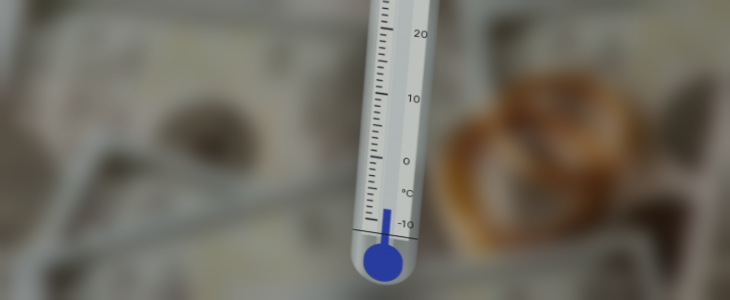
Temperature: -8
